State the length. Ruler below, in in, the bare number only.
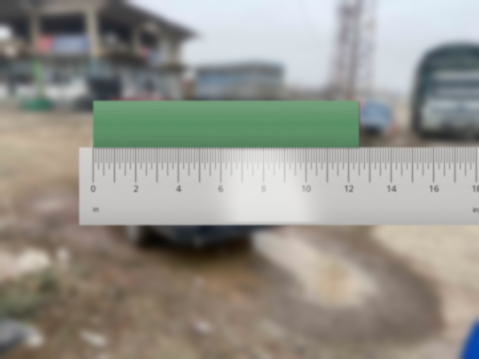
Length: 12.5
